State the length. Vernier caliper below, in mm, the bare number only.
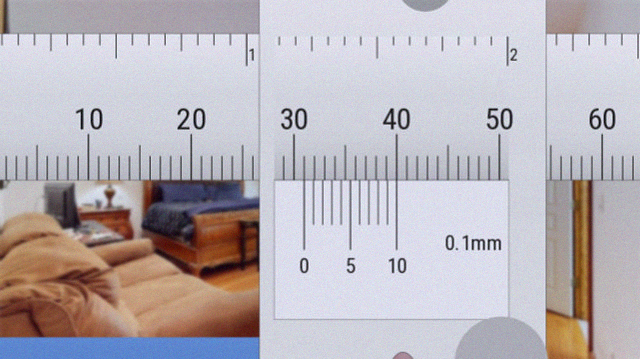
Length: 31.0
